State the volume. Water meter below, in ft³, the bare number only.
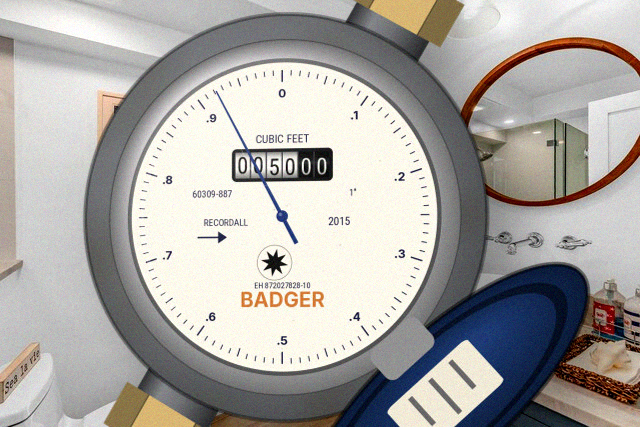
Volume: 4999.92
